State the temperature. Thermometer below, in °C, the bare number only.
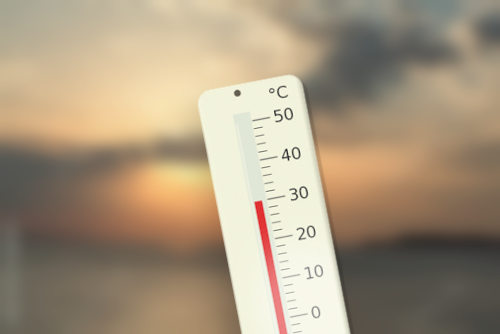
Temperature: 30
